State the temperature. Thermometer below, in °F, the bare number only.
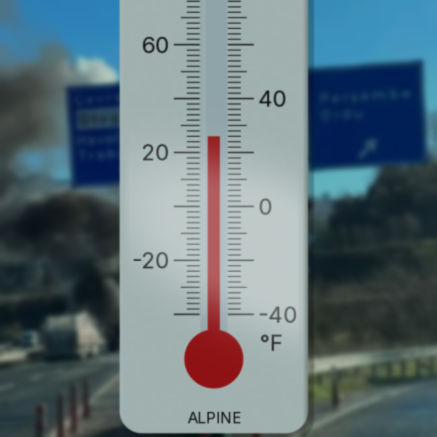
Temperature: 26
